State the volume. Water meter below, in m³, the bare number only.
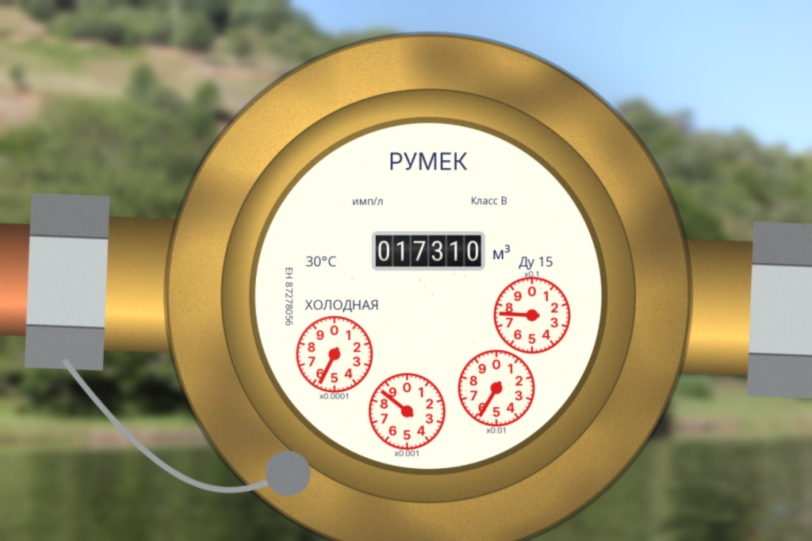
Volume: 17310.7585
